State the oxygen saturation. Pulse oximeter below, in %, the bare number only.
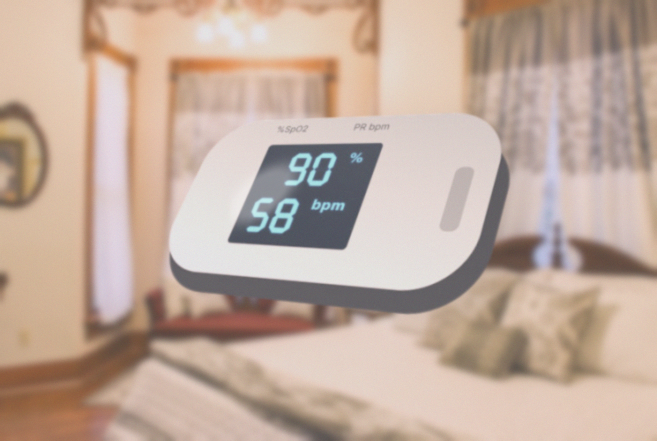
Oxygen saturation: 90
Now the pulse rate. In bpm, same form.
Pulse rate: 58
